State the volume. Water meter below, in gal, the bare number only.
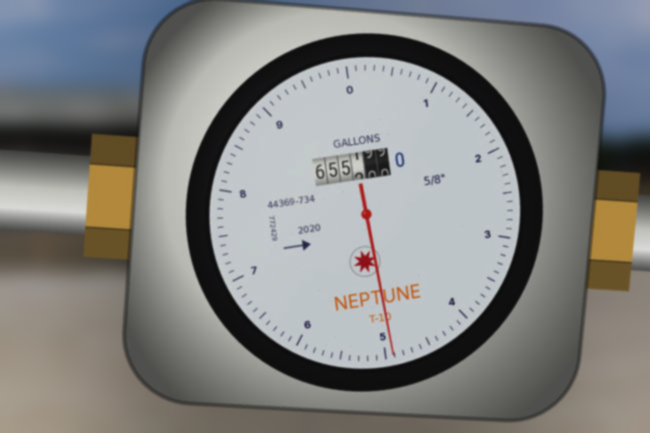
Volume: 6551994.9
